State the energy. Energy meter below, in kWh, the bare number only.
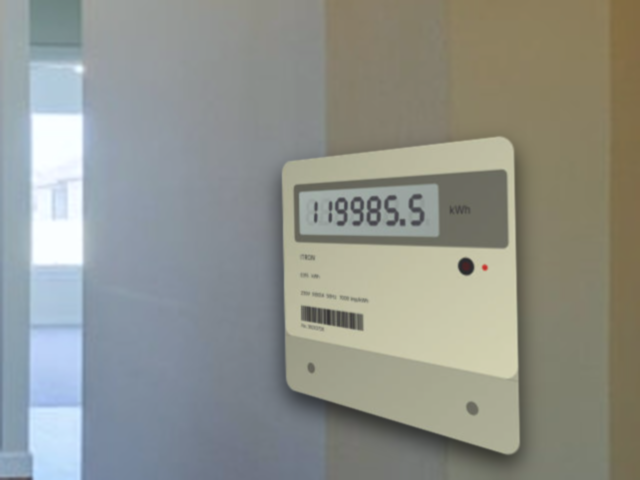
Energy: 119985.5
